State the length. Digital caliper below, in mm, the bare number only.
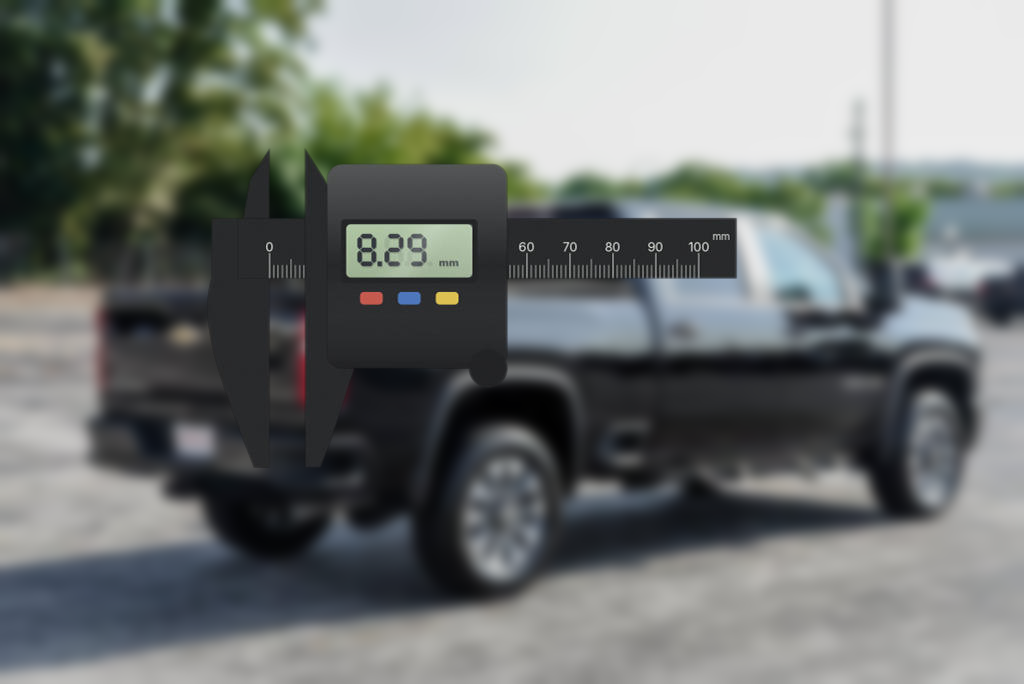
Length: 8.29
